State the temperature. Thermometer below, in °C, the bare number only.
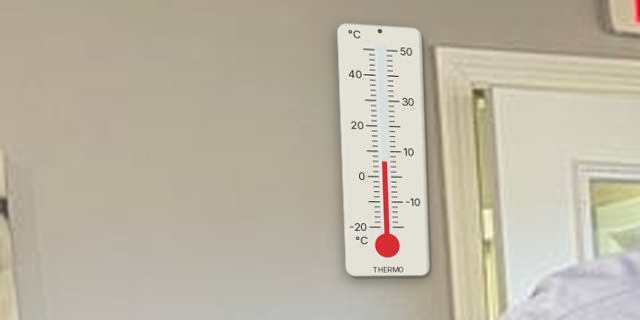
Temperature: 6
